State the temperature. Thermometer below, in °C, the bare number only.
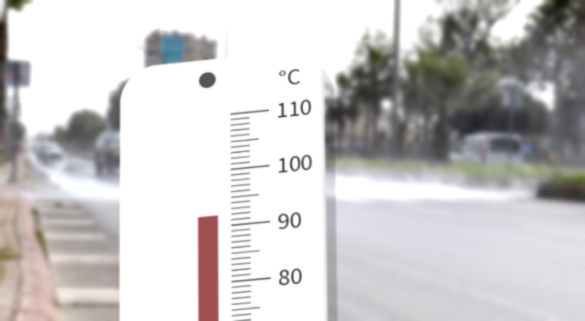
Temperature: 92
